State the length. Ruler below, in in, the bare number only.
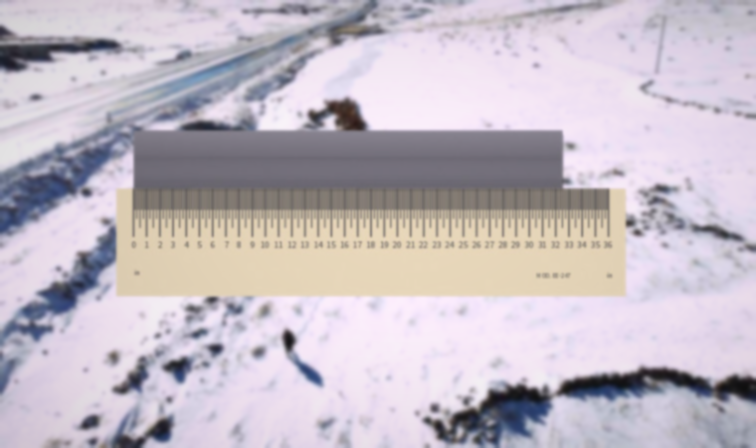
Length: 32.5
